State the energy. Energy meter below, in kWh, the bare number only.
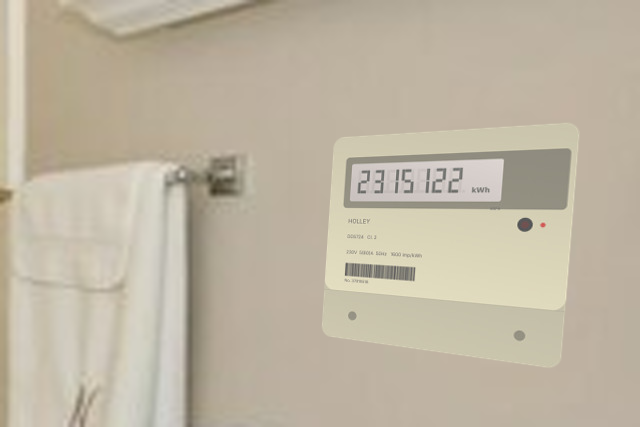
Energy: 2315122
